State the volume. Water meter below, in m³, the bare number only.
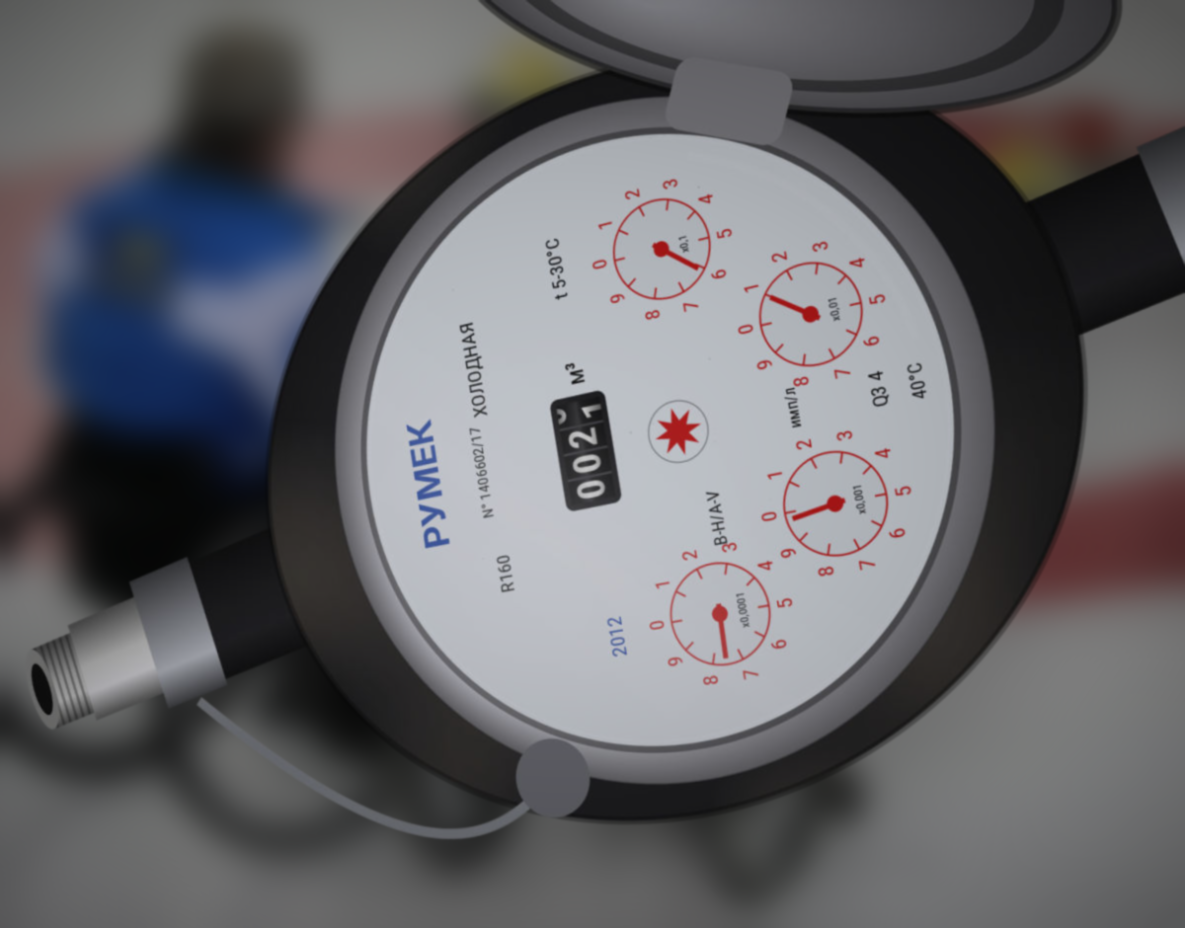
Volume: 20.6097
